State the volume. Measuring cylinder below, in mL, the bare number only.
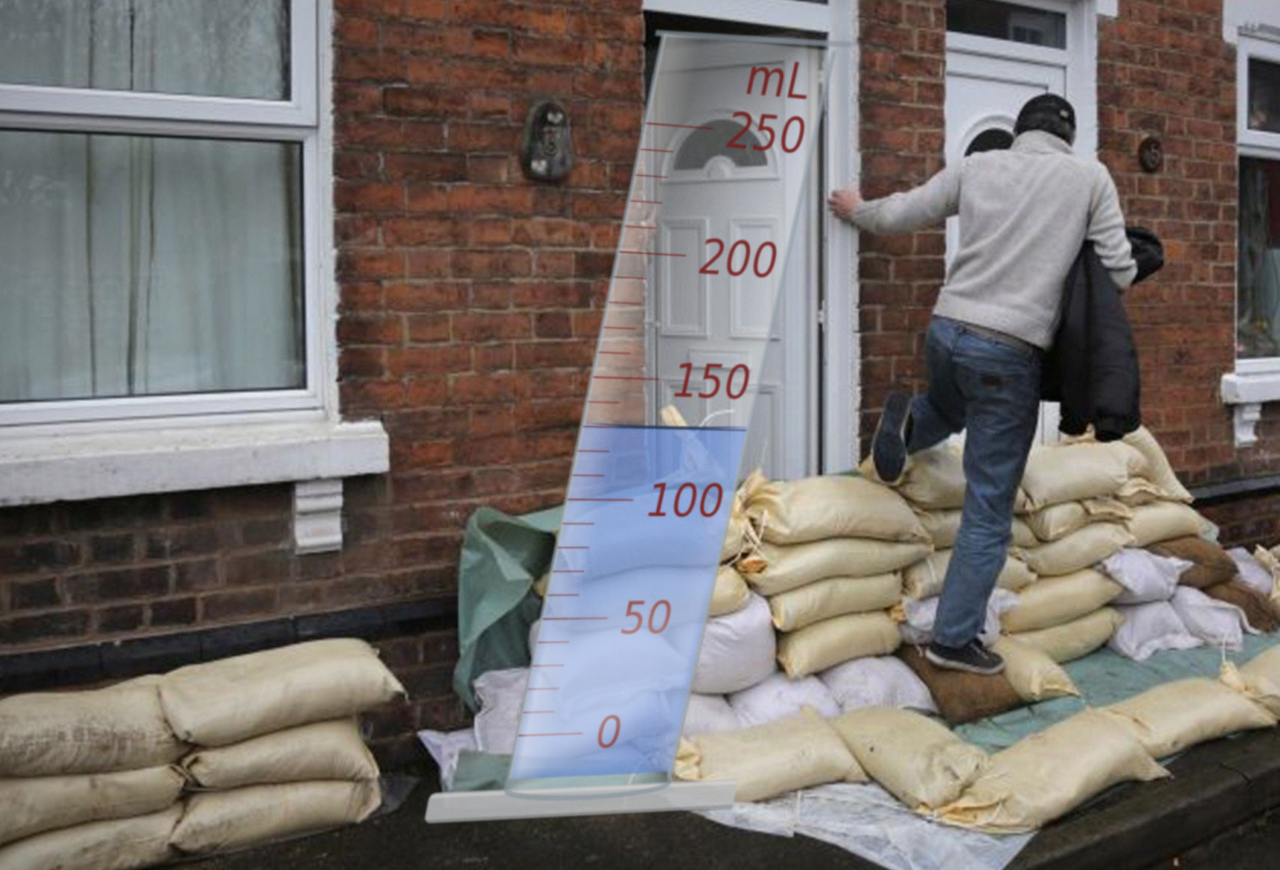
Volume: 130
